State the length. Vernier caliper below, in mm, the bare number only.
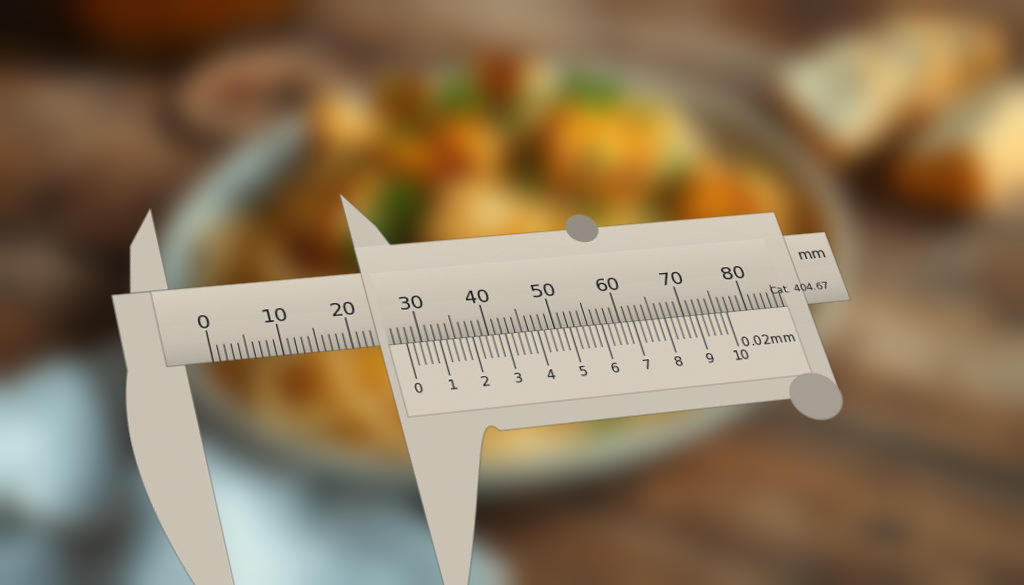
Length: 27.8
